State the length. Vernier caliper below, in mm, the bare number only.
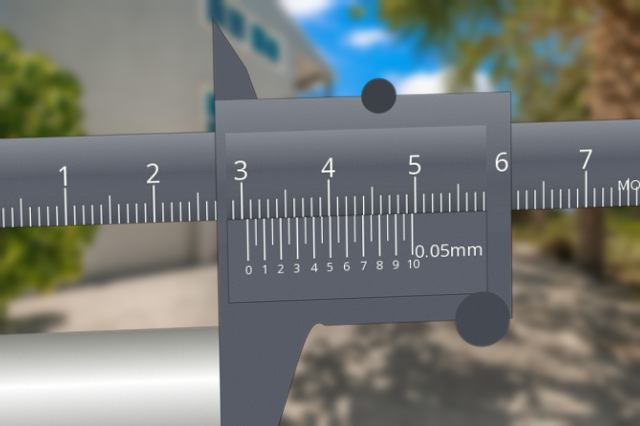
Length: 30.6
